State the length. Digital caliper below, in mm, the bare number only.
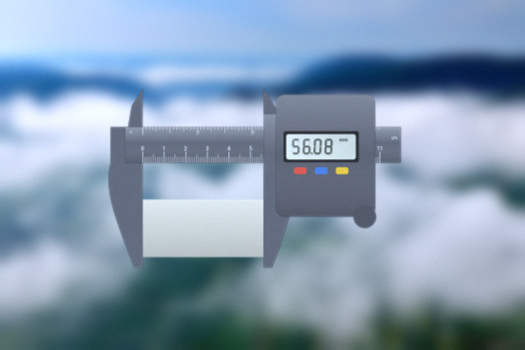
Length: 56.08
